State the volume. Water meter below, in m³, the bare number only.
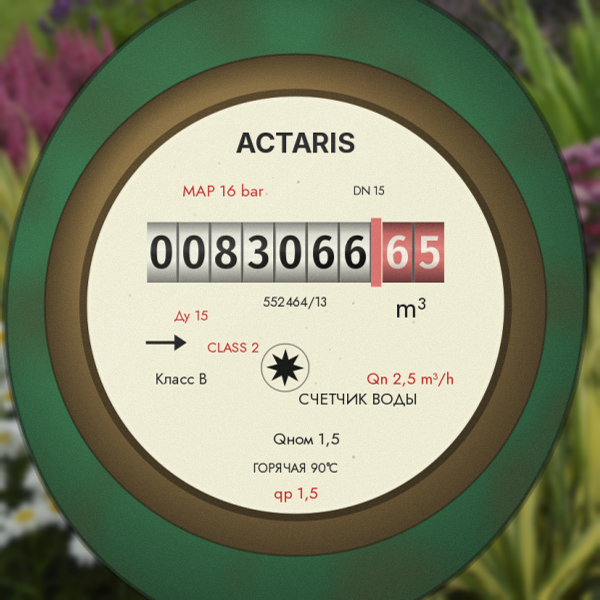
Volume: 83066.65
